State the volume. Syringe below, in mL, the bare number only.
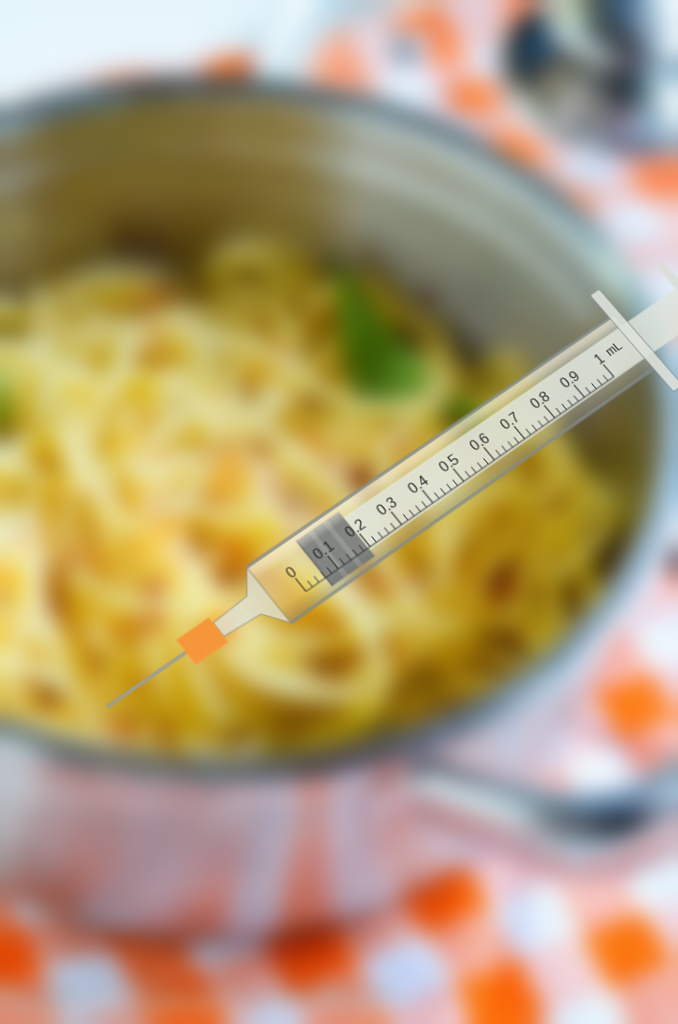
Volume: 0.06
